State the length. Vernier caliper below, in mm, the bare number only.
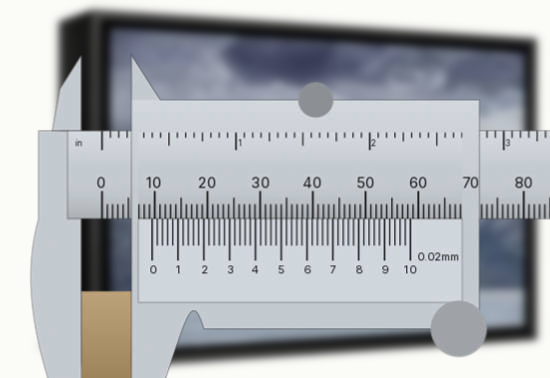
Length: 9.5
